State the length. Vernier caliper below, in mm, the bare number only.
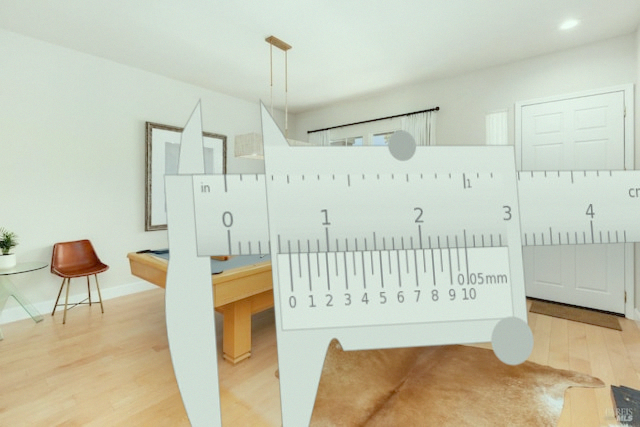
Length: 6.0
